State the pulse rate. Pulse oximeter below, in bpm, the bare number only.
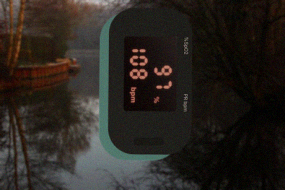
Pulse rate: 108
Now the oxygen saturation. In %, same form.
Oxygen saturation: 97
